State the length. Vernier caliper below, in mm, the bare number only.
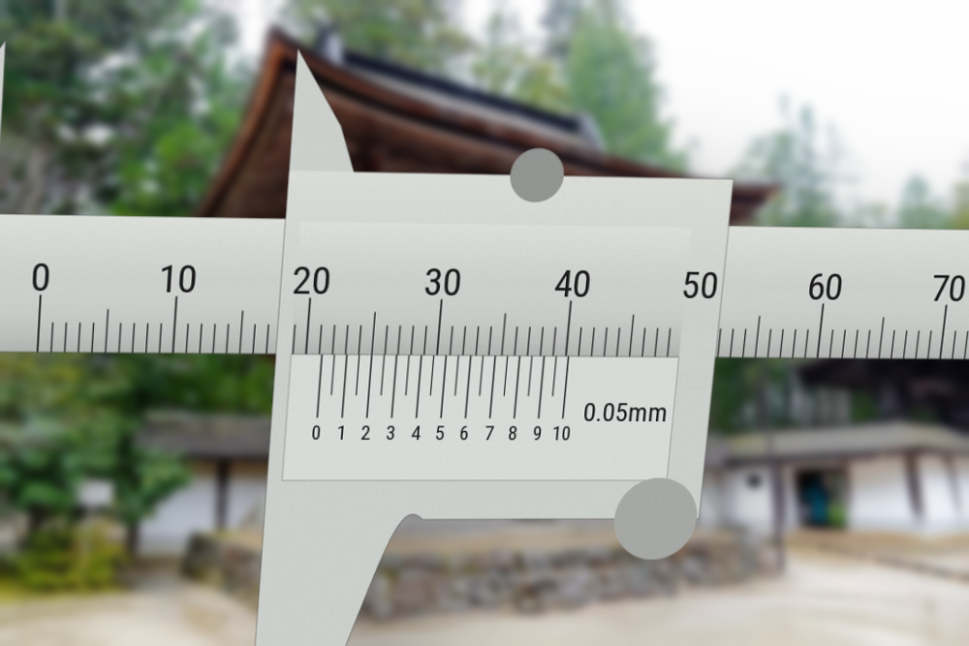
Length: 21.2
